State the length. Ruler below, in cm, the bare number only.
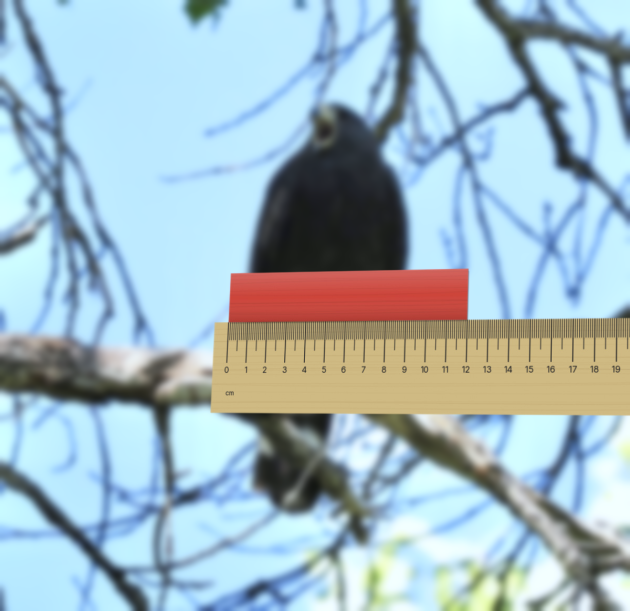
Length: 12
